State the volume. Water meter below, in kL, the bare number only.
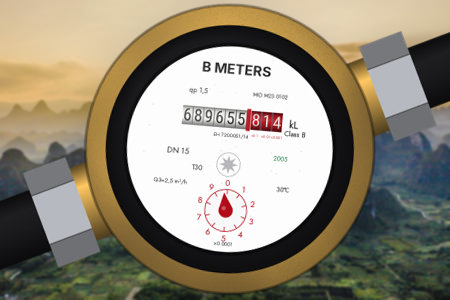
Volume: 689655.8139
